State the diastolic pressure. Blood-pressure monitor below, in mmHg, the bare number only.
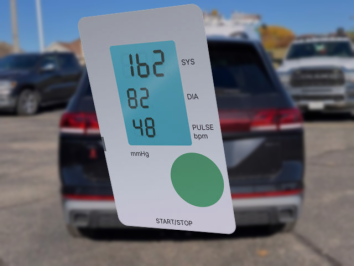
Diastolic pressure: 82
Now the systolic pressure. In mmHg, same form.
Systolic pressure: 162
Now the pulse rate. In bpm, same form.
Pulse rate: 48
